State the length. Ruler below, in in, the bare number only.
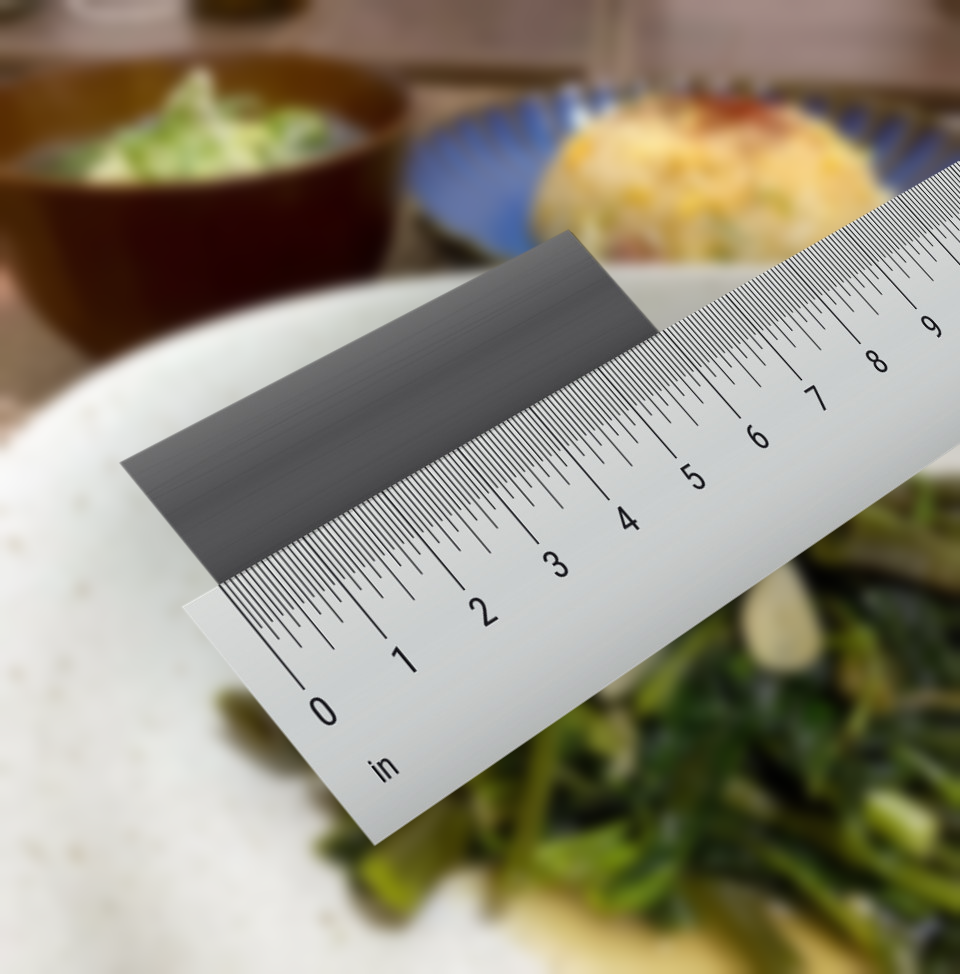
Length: 5.9375
